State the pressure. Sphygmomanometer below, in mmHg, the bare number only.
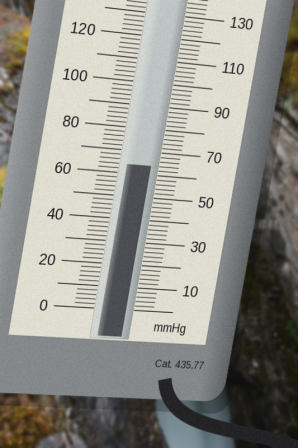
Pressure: 64
